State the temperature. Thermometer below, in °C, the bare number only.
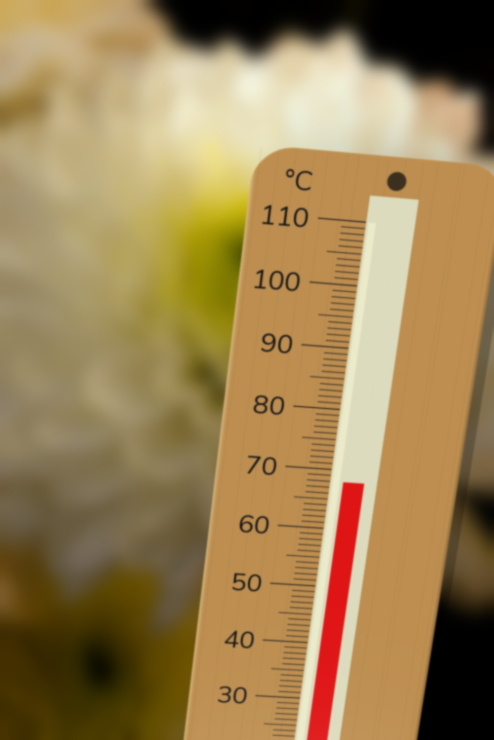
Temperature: 68
